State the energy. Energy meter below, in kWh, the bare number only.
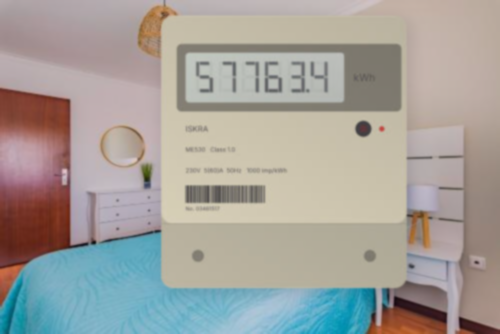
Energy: 57763.4
